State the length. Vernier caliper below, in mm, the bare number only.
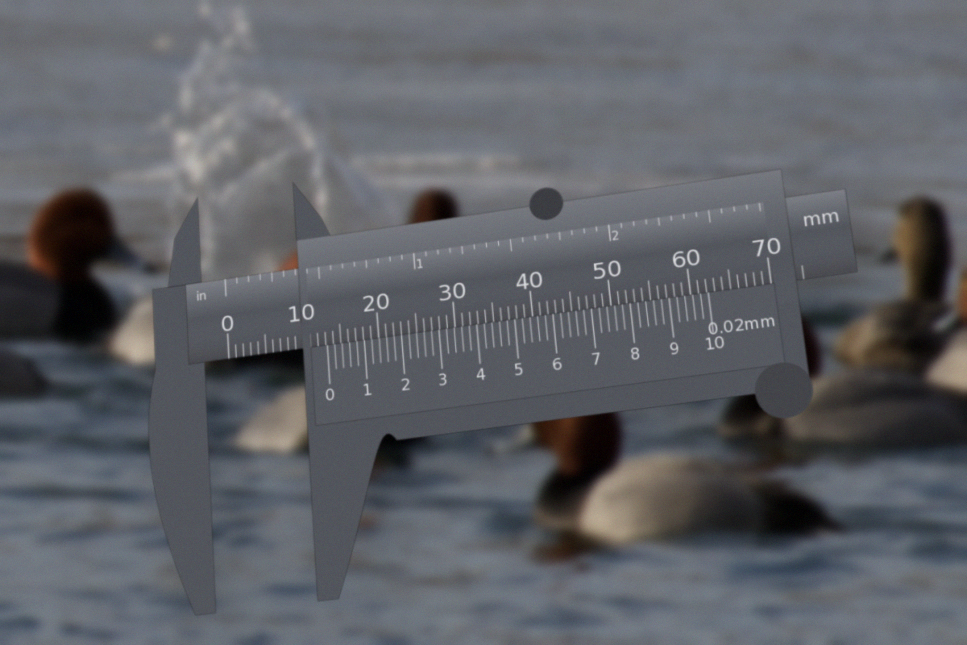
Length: 13.2
